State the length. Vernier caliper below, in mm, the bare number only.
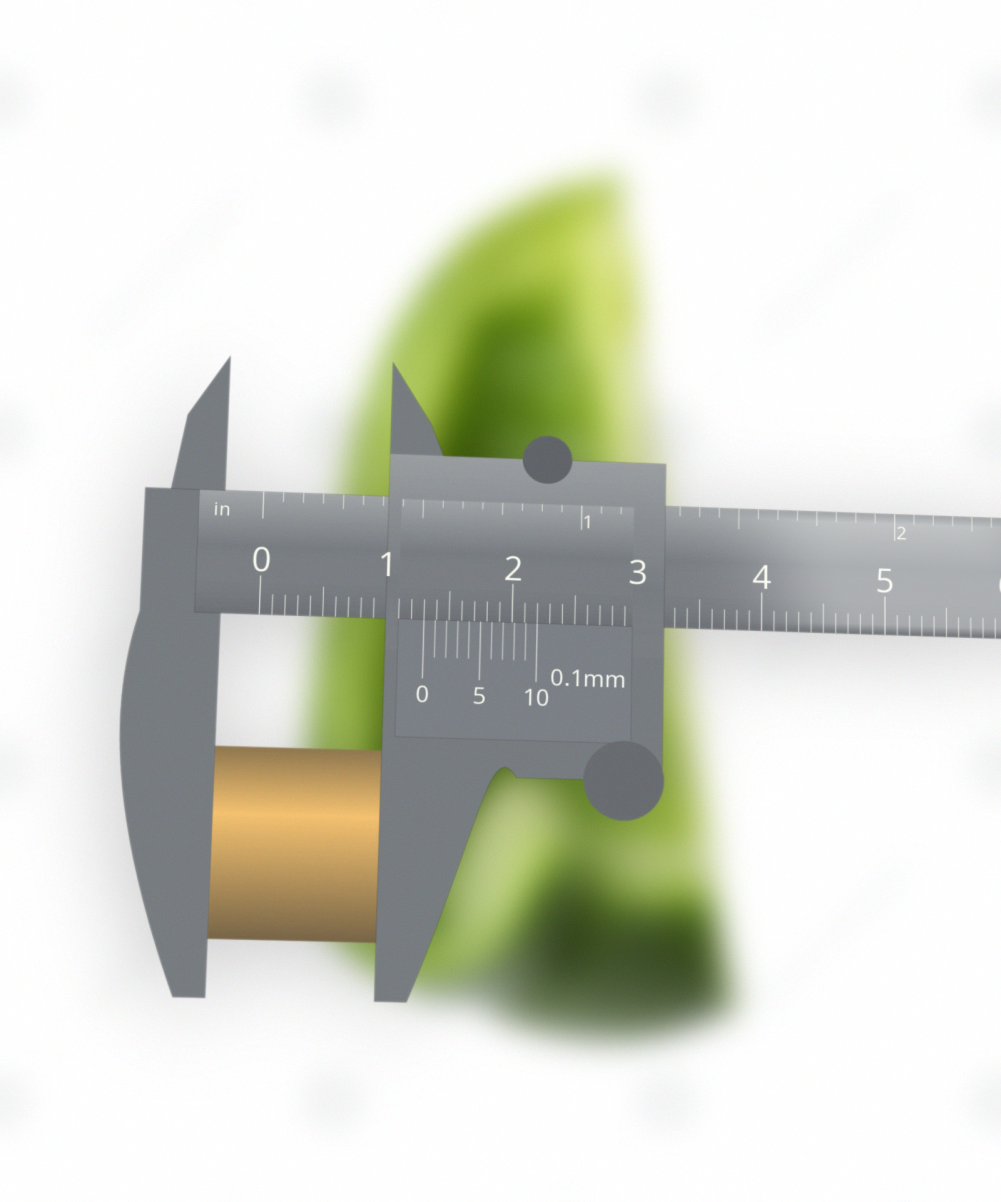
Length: 13.0
